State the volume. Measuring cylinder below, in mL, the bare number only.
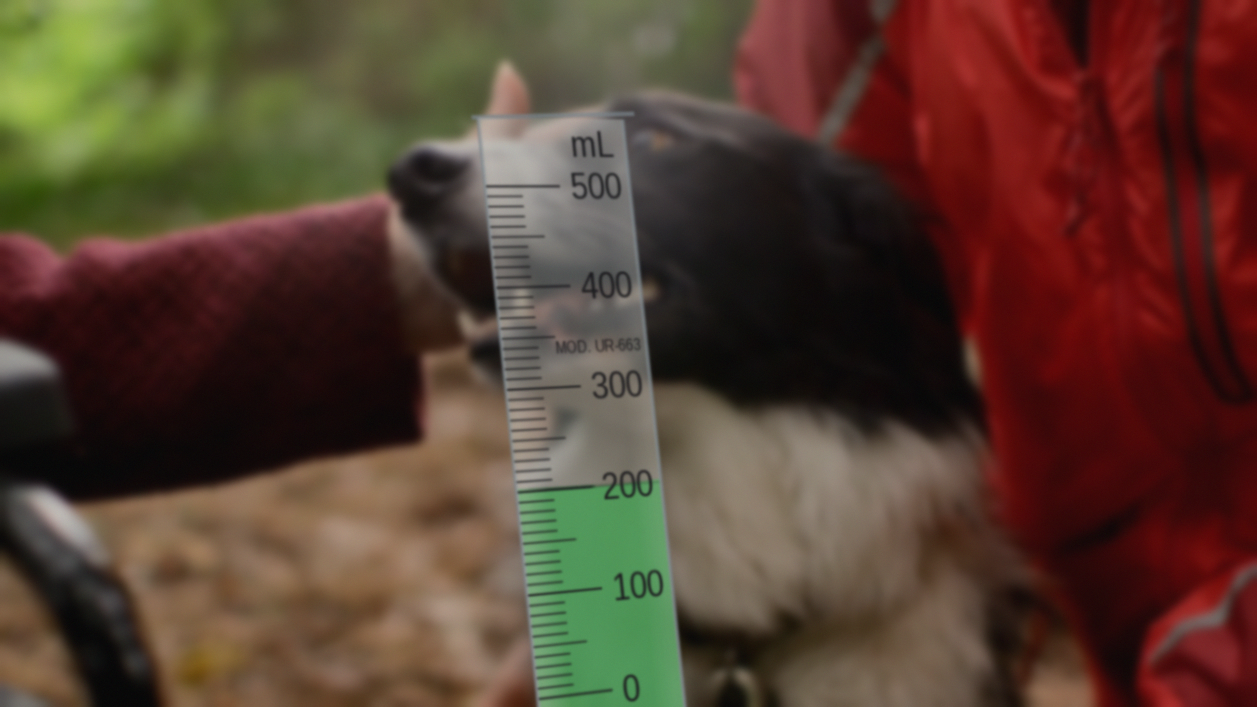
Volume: 200
